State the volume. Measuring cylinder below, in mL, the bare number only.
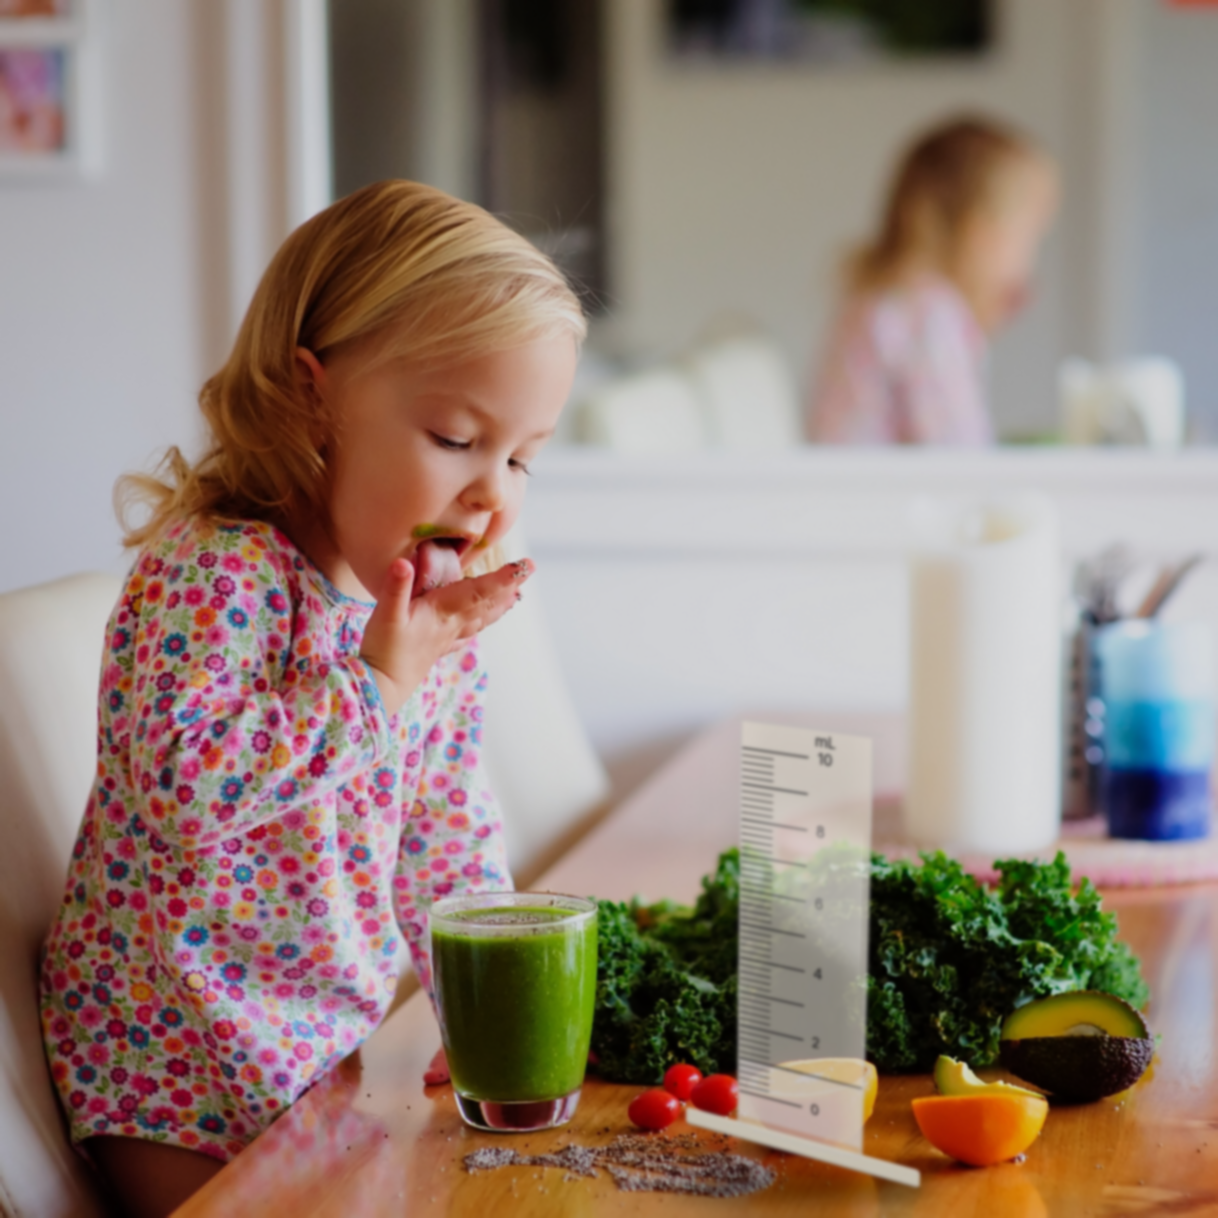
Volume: 1
